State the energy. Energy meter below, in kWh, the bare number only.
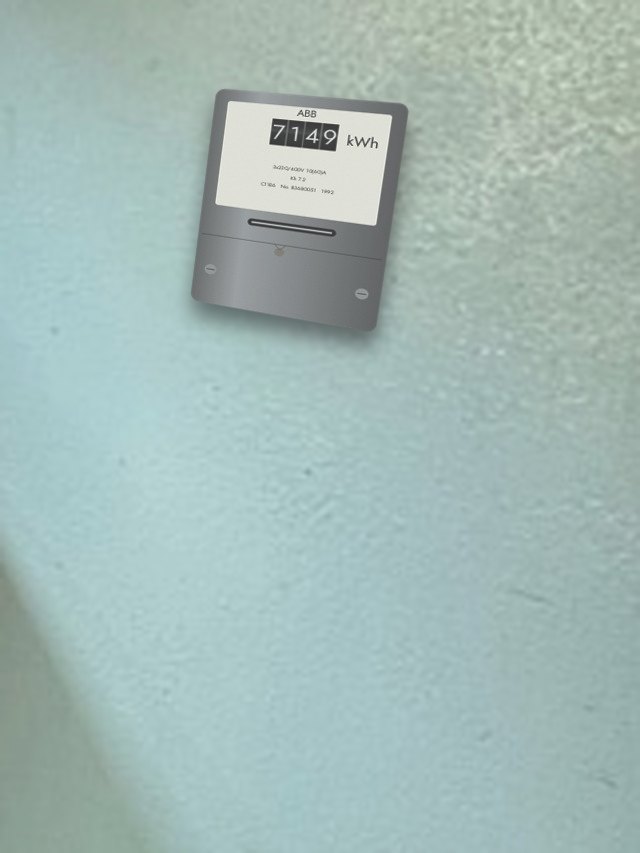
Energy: 7149
